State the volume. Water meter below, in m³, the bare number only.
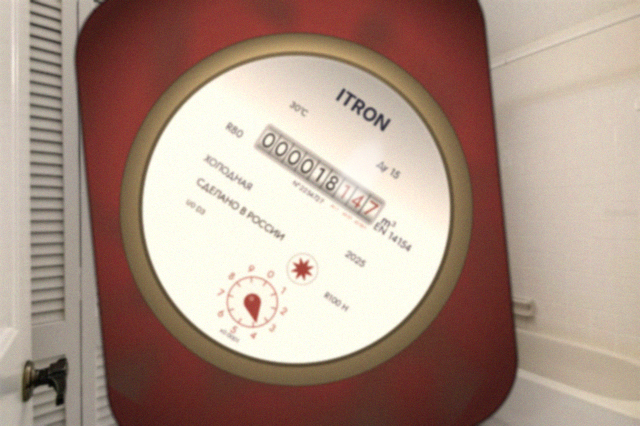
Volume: 18.1473
